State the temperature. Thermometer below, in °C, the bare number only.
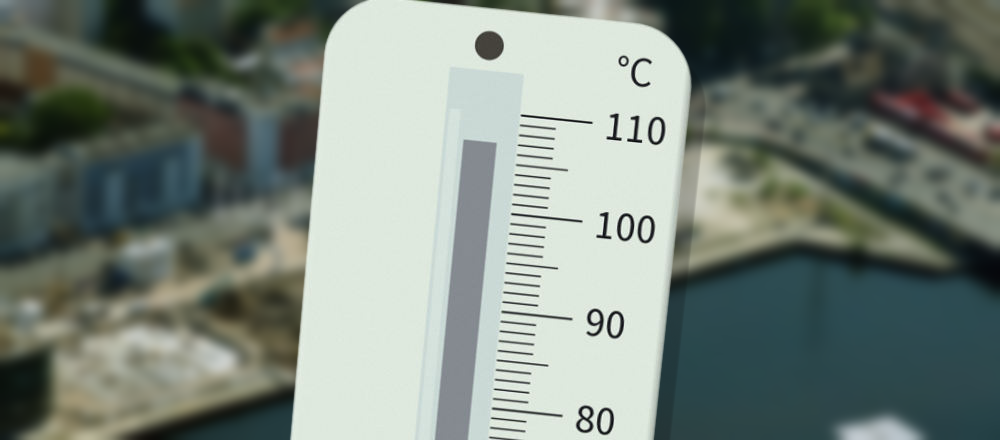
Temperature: 107
